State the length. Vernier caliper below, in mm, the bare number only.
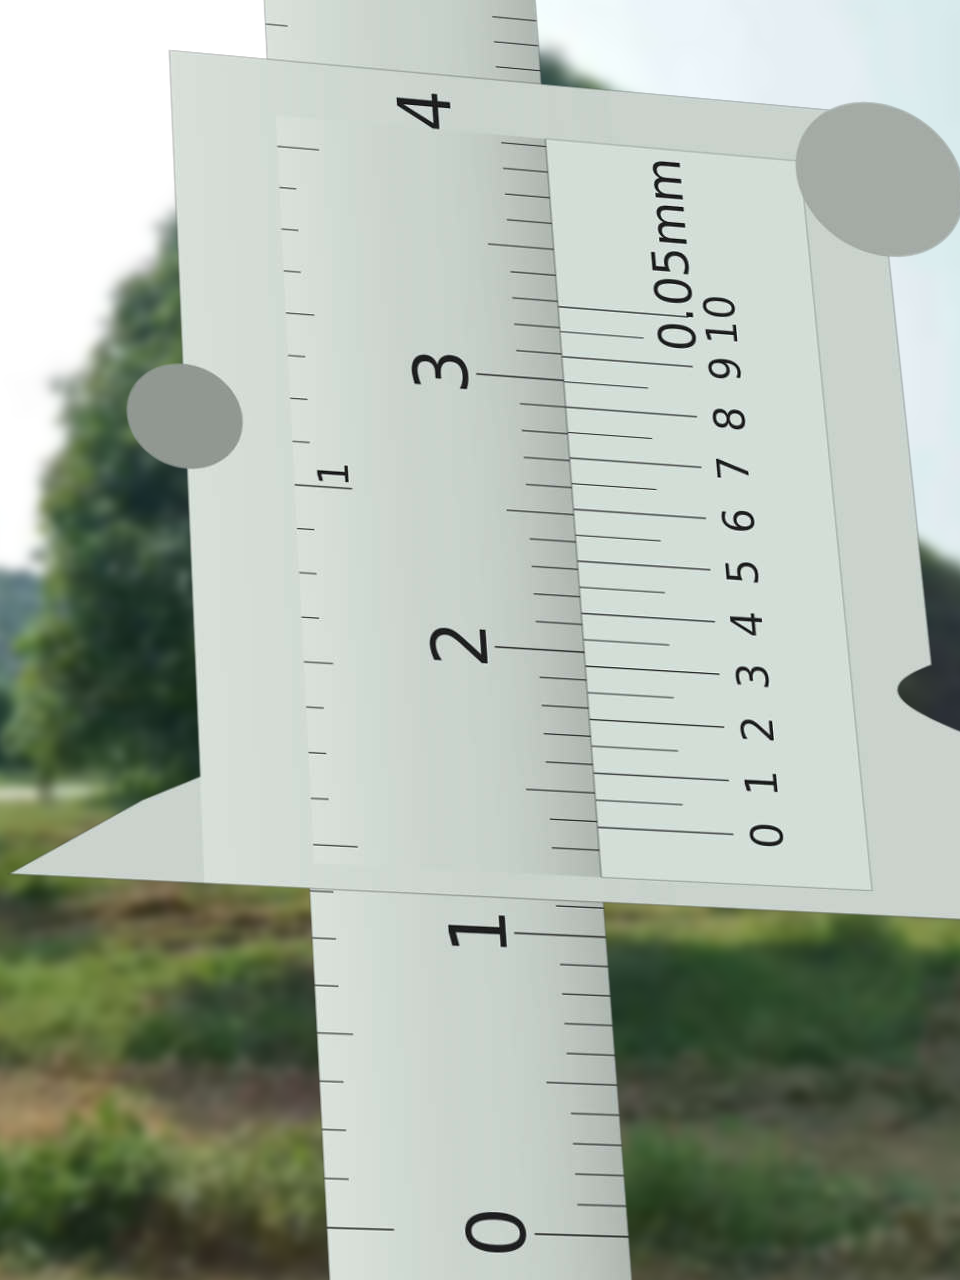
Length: 13.80
